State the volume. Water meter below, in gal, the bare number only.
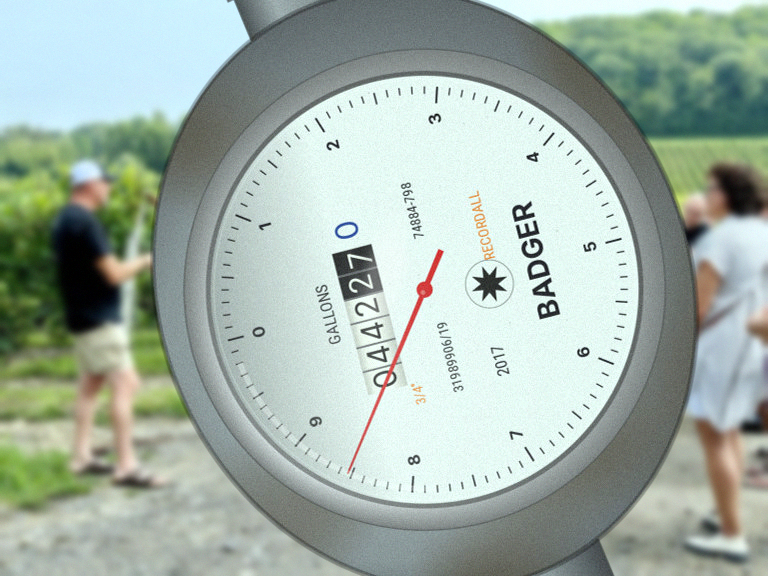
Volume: 442268.5
